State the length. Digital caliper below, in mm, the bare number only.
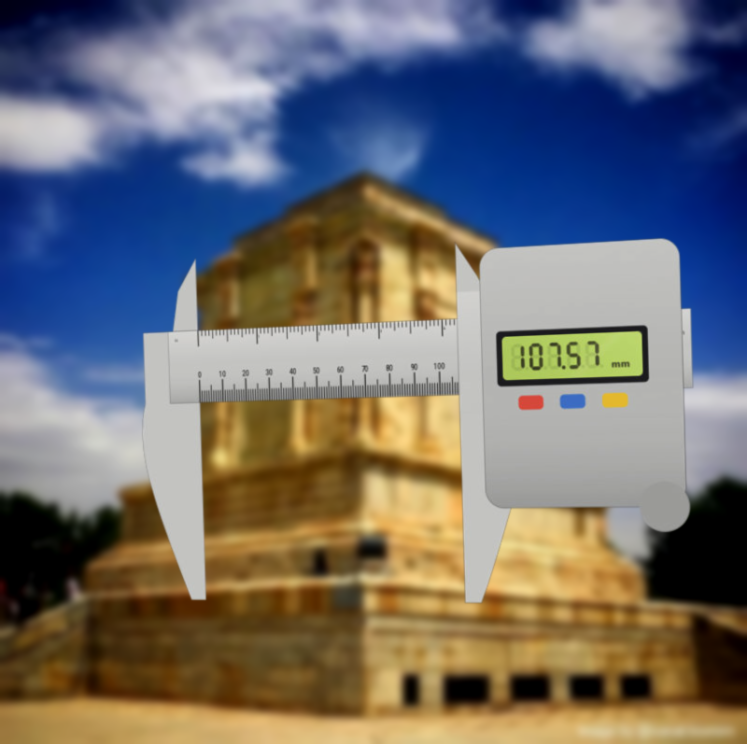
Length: 107.57
